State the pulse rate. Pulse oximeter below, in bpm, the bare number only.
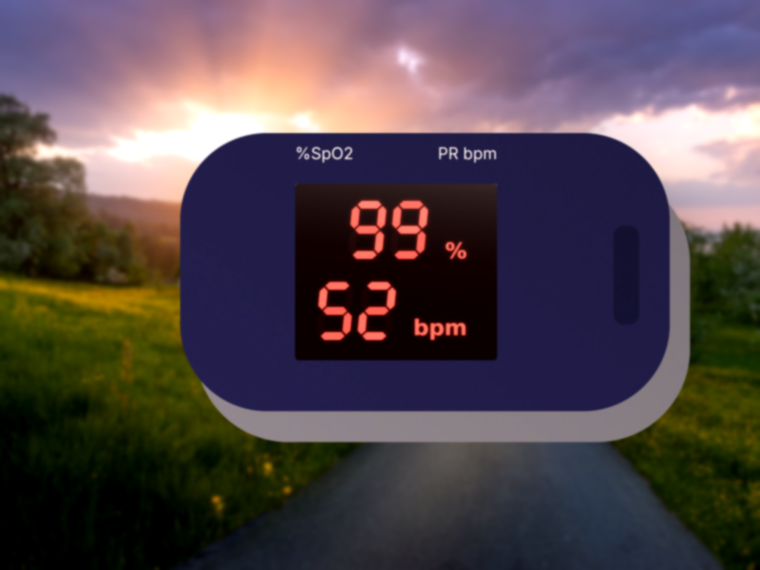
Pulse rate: 52
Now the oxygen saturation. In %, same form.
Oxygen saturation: 99
